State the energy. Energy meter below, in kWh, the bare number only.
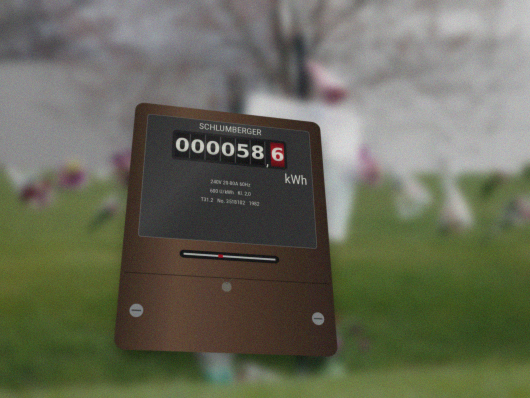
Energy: 58.6
